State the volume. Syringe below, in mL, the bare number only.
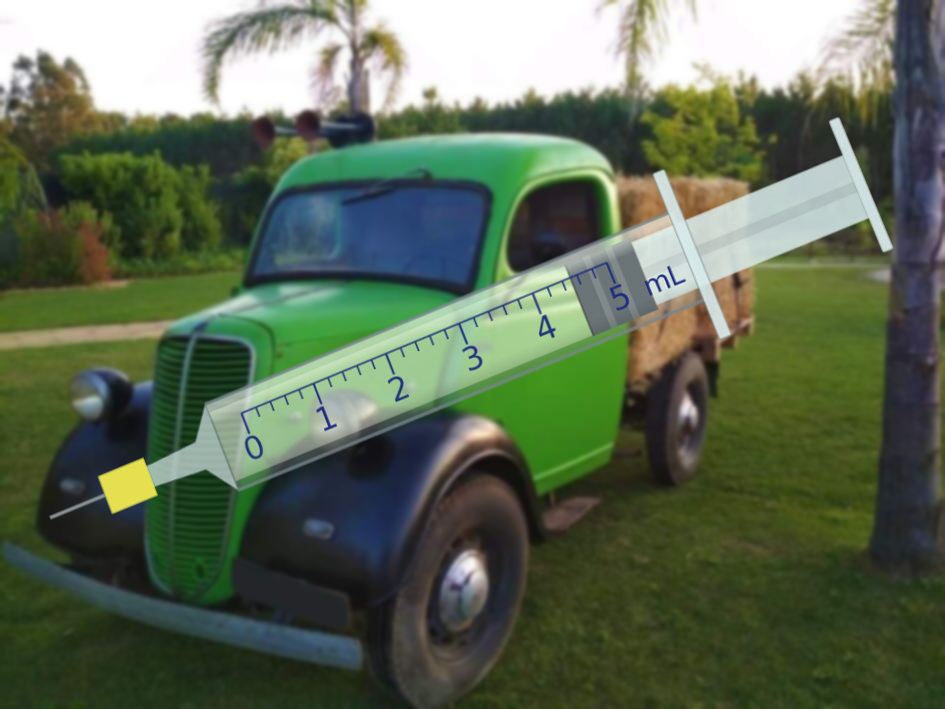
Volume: 4.5
